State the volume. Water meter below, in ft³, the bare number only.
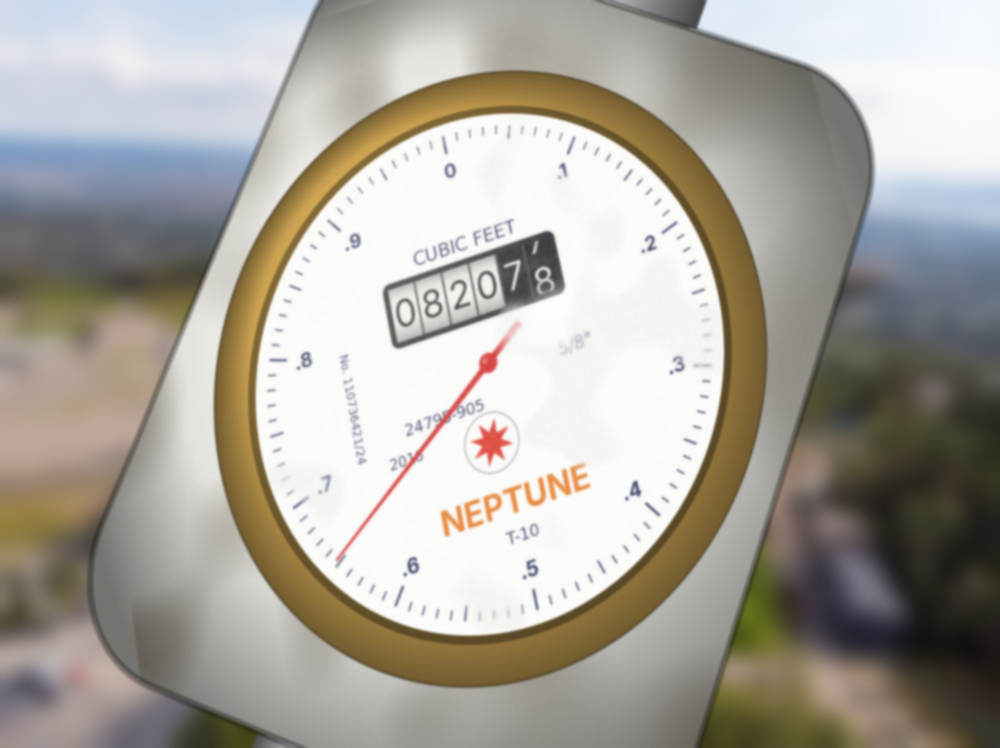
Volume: 82077.65
